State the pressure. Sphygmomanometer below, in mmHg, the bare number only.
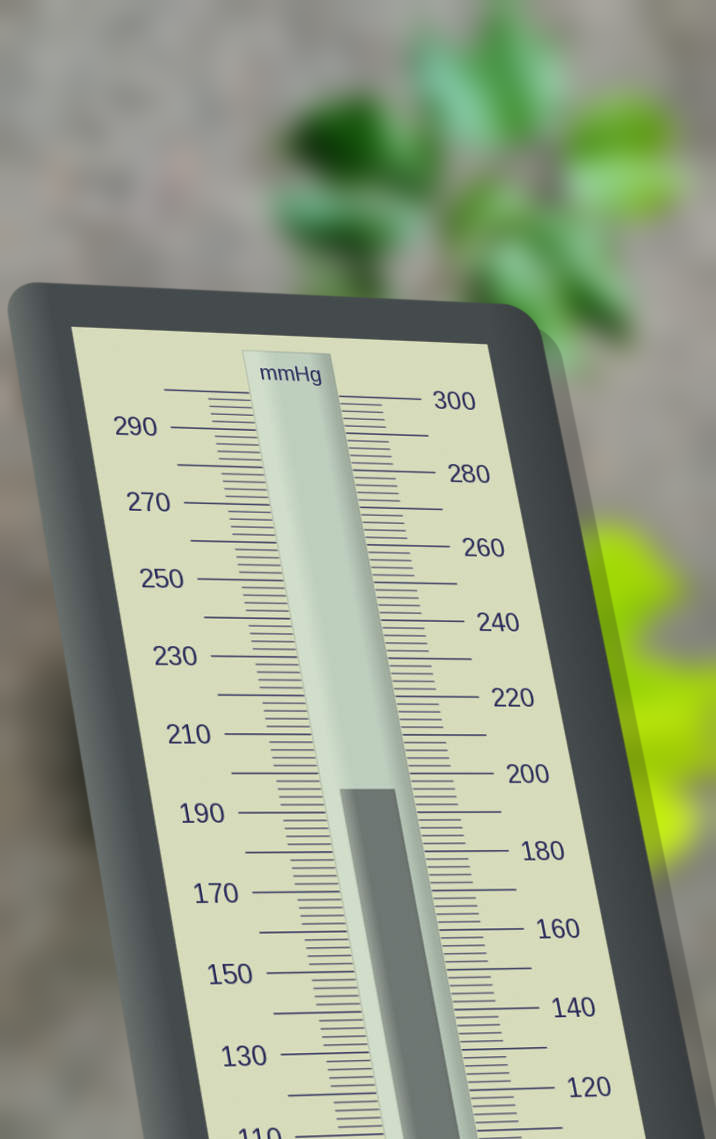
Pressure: 196
